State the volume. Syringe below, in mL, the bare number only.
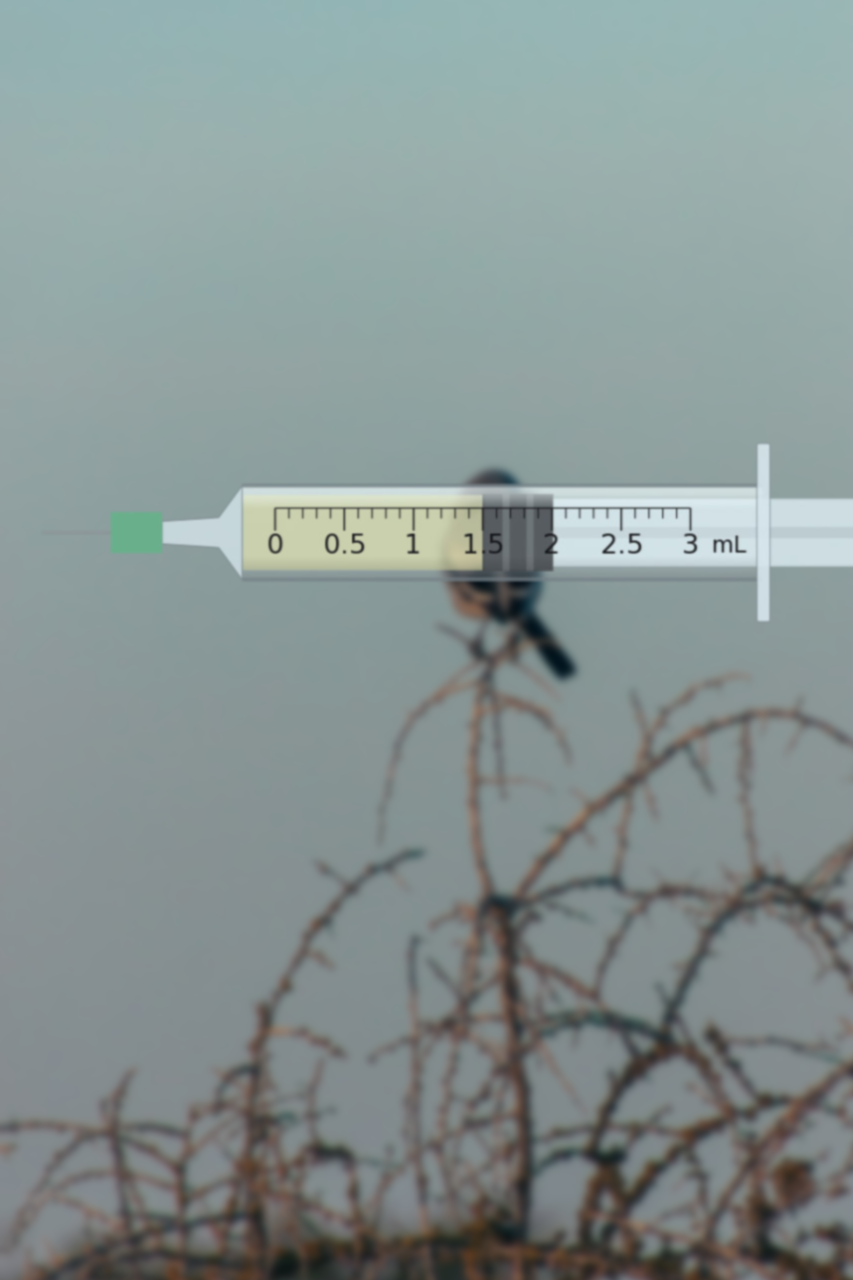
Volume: 1.5
